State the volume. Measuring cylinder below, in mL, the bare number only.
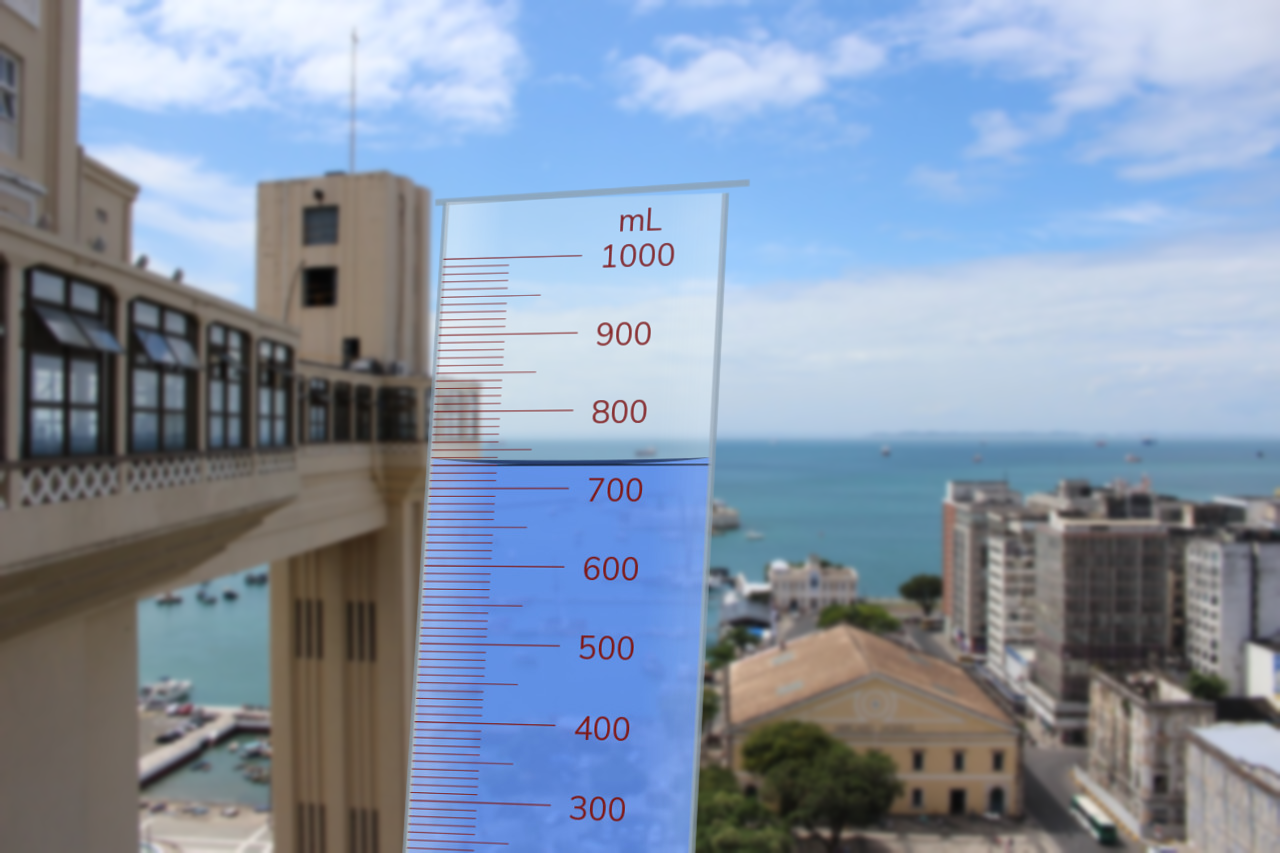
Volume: 730
